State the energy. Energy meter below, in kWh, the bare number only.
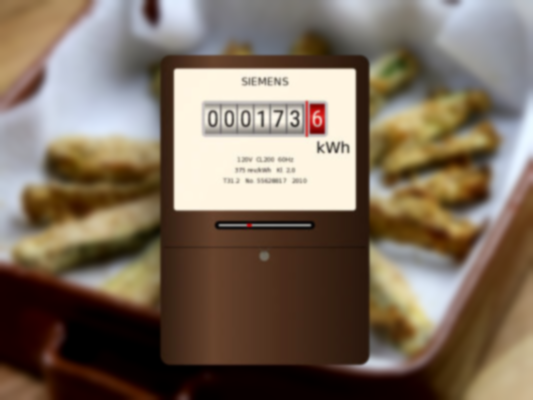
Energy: 173.6
